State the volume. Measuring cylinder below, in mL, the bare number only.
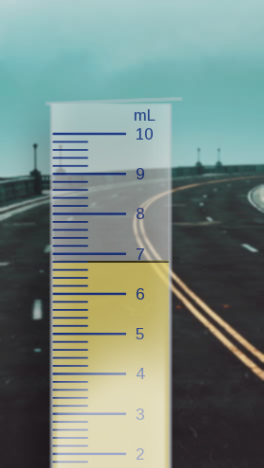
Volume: 6.8
